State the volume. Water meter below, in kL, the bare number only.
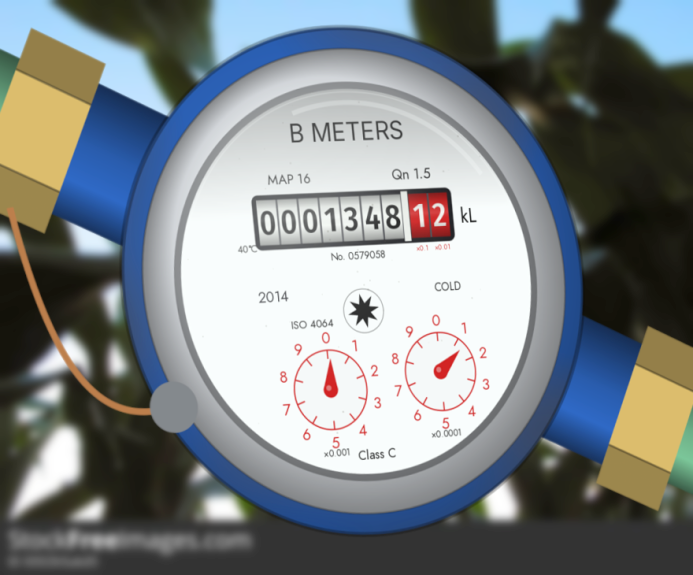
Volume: 1348.1201
